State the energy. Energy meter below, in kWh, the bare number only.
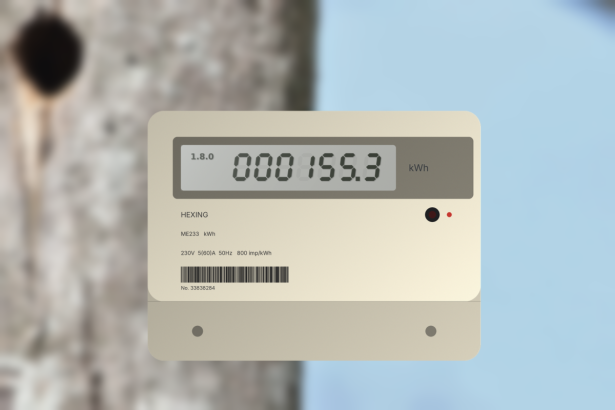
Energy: 155.3
